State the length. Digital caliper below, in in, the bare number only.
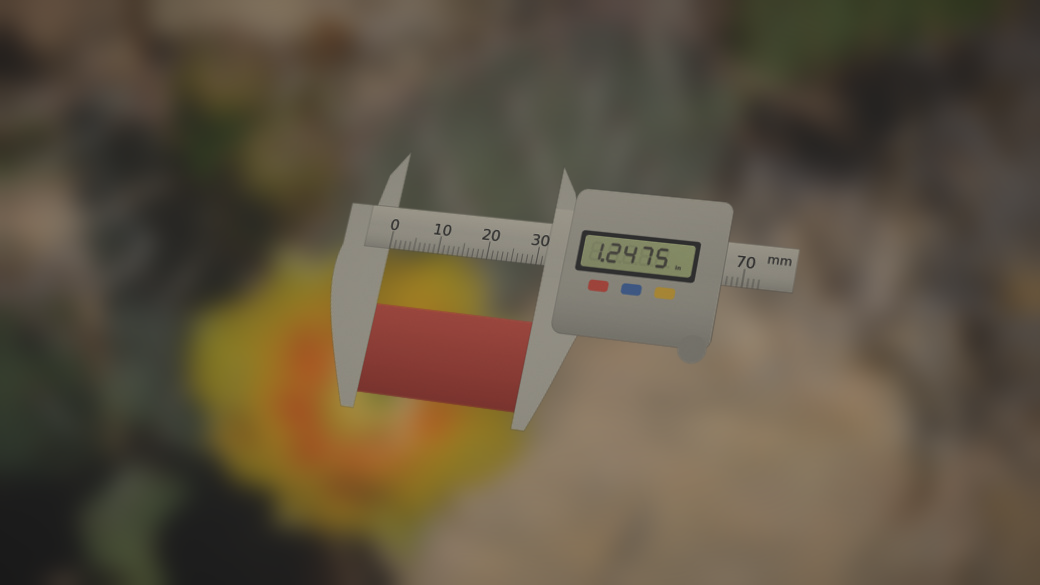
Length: 1.2475
